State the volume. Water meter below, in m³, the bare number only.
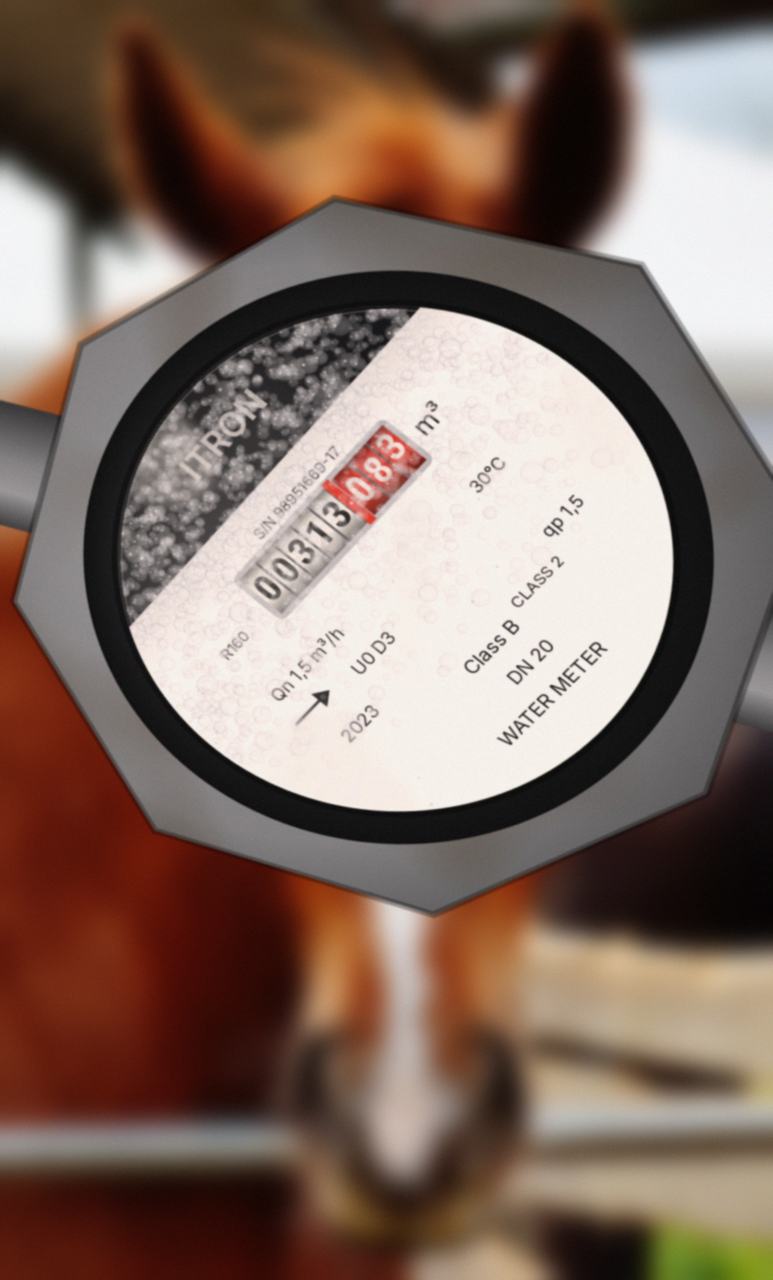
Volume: 313.083
